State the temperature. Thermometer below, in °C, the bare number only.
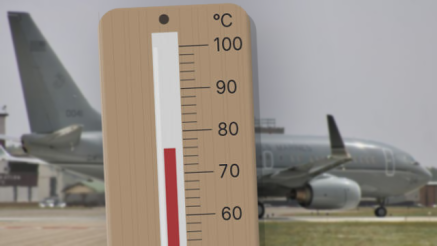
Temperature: 76
